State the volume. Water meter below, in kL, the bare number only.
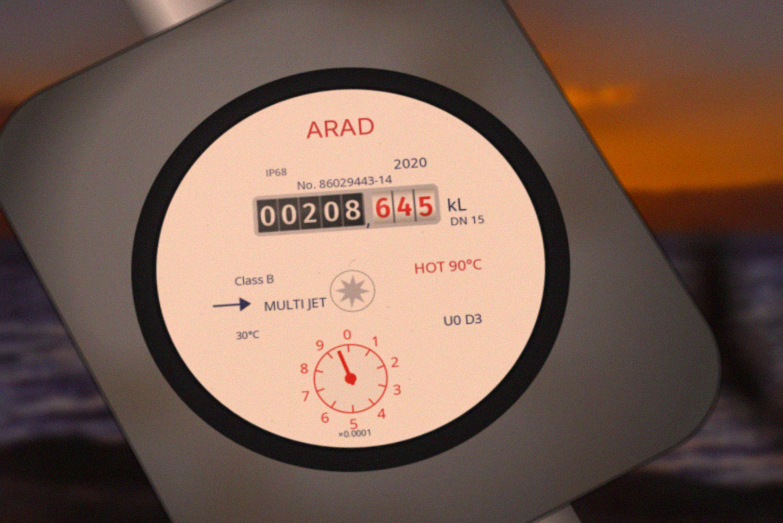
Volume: 208.6449
